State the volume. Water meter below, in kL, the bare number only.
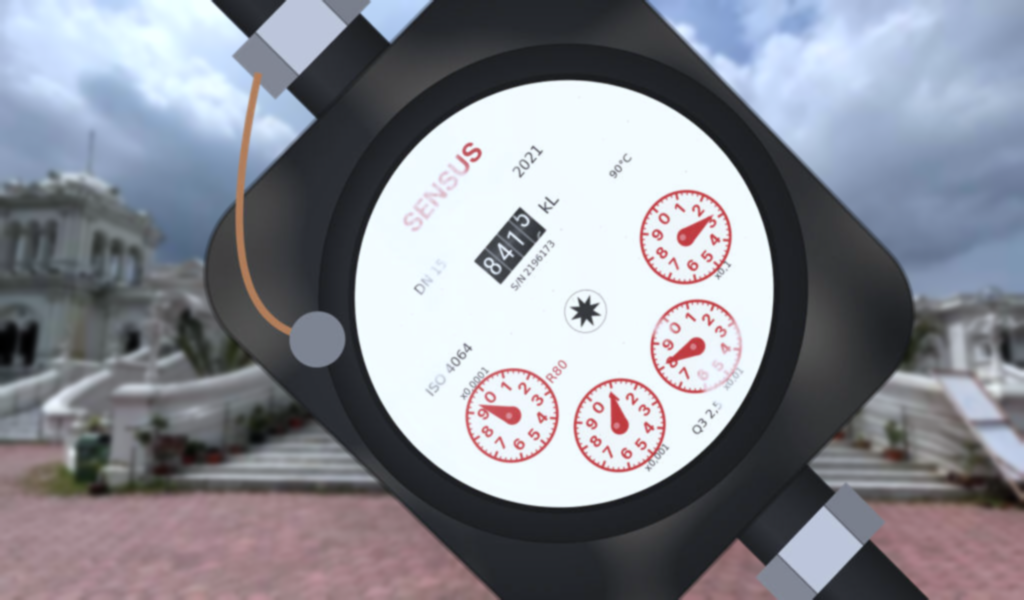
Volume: 8415.2809
